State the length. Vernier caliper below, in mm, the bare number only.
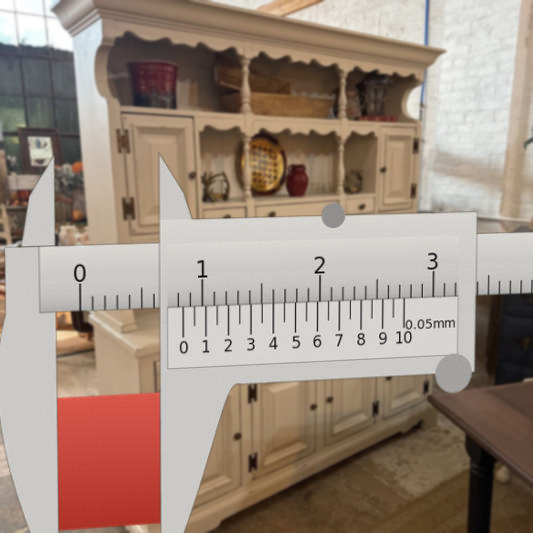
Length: 8.4
